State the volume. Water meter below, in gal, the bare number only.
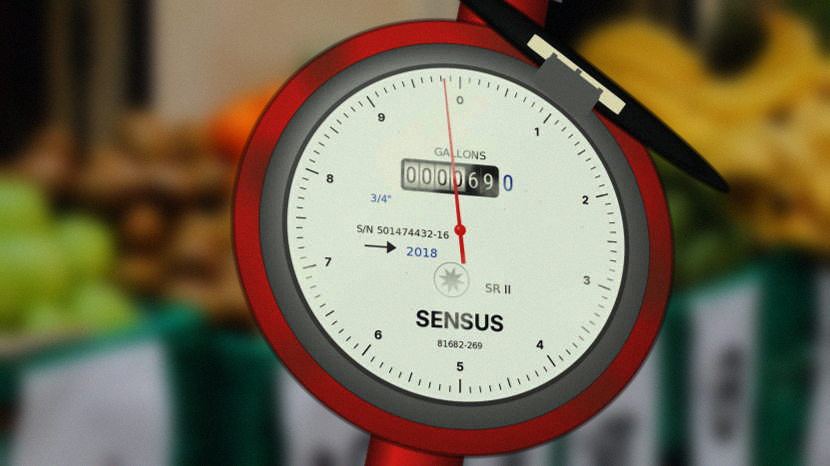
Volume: 689.8
